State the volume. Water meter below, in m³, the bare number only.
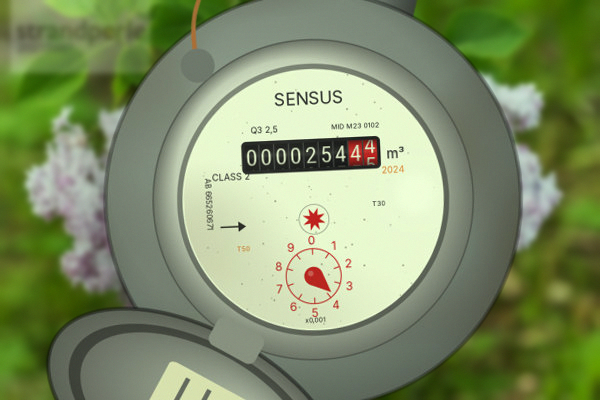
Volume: 254.443
